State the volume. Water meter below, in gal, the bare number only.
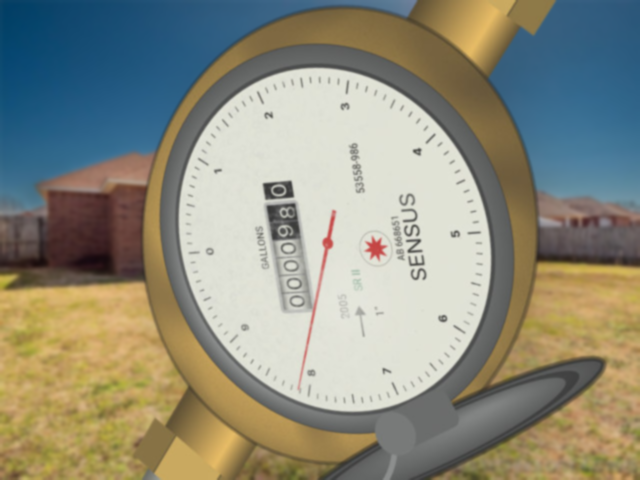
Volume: 978.1
